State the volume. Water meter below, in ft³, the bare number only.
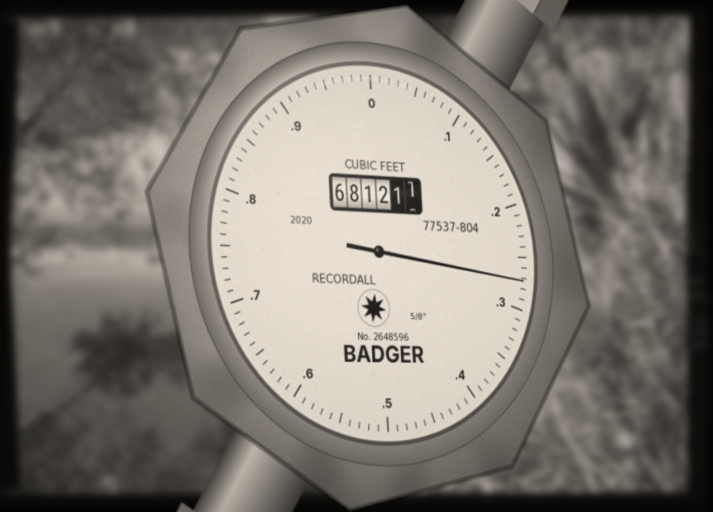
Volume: 681211.27
